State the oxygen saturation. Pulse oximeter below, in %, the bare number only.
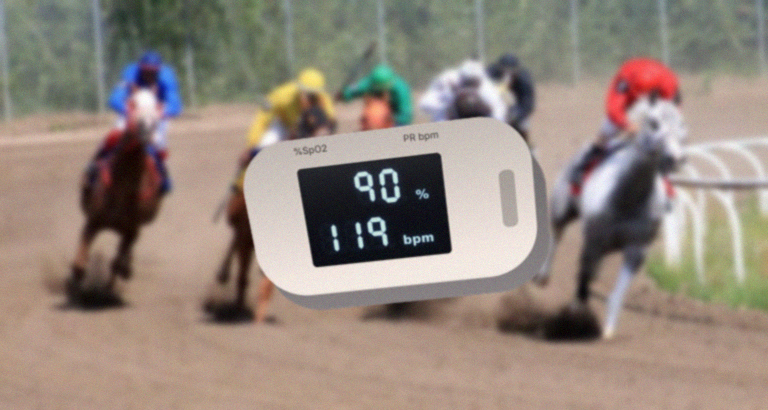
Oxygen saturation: 90
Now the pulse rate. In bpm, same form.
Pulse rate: 119
